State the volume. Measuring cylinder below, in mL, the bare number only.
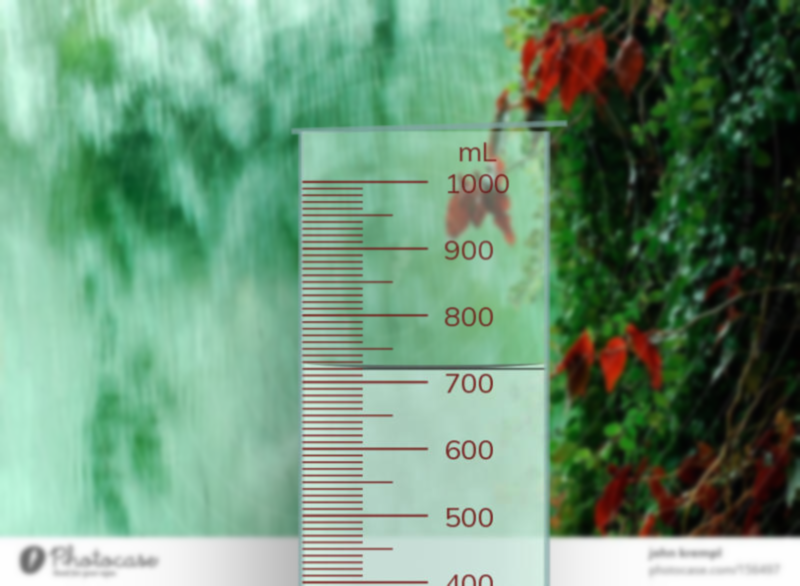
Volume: 720
